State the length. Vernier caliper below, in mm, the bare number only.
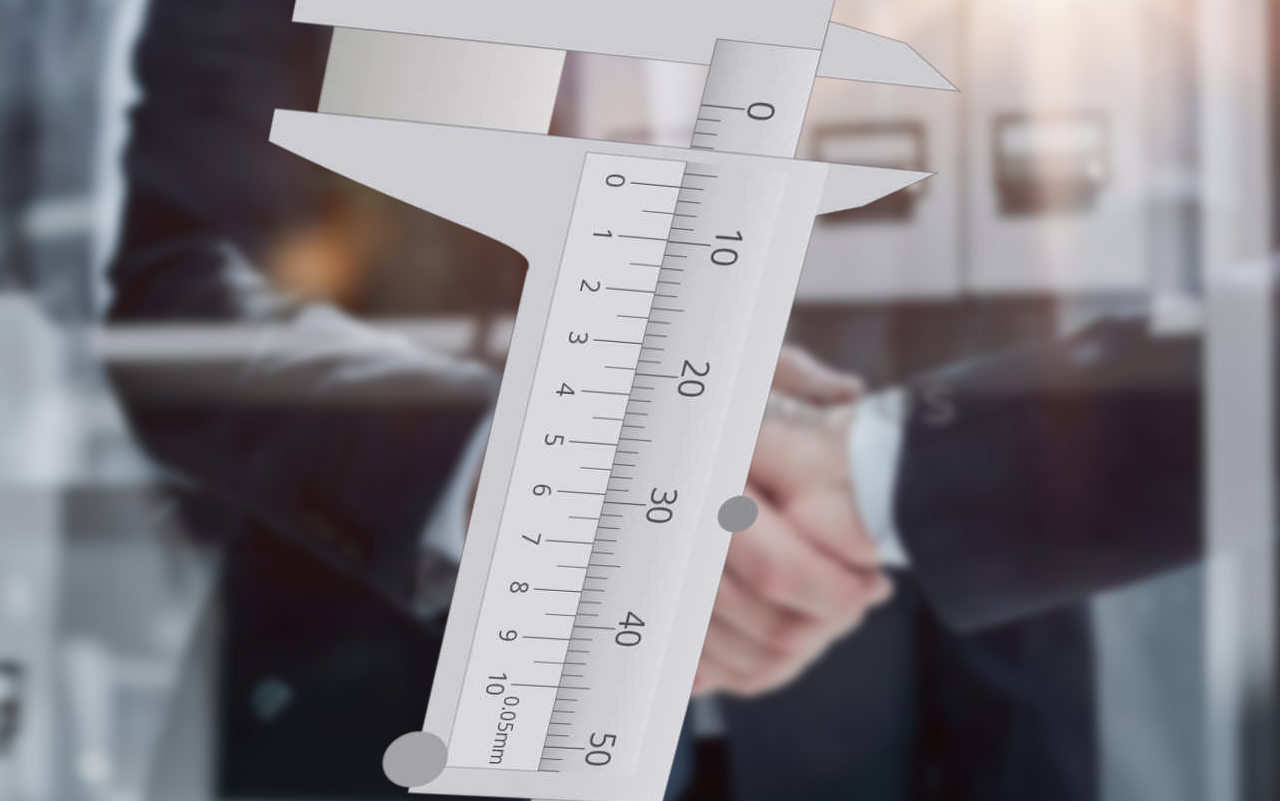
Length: 6.0
